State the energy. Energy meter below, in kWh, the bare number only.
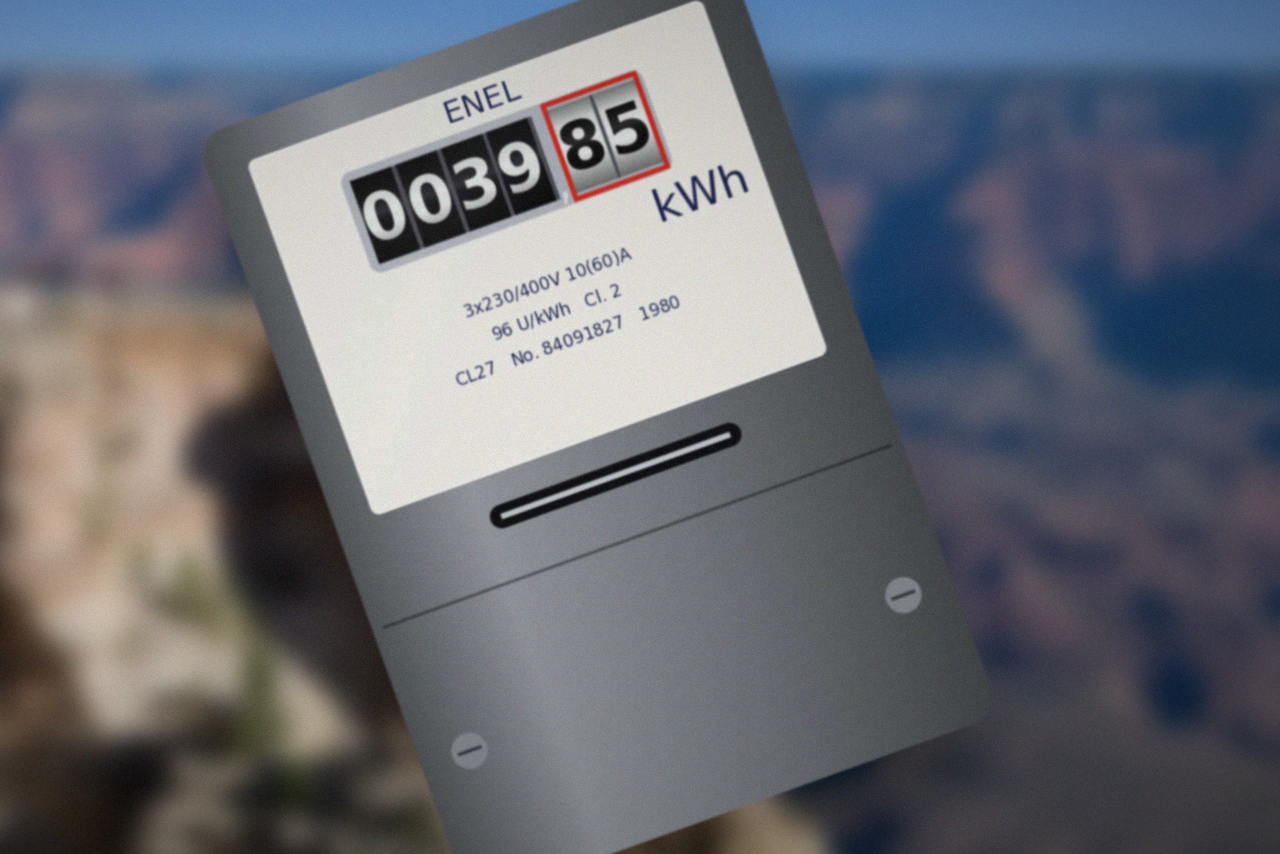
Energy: 39.85
